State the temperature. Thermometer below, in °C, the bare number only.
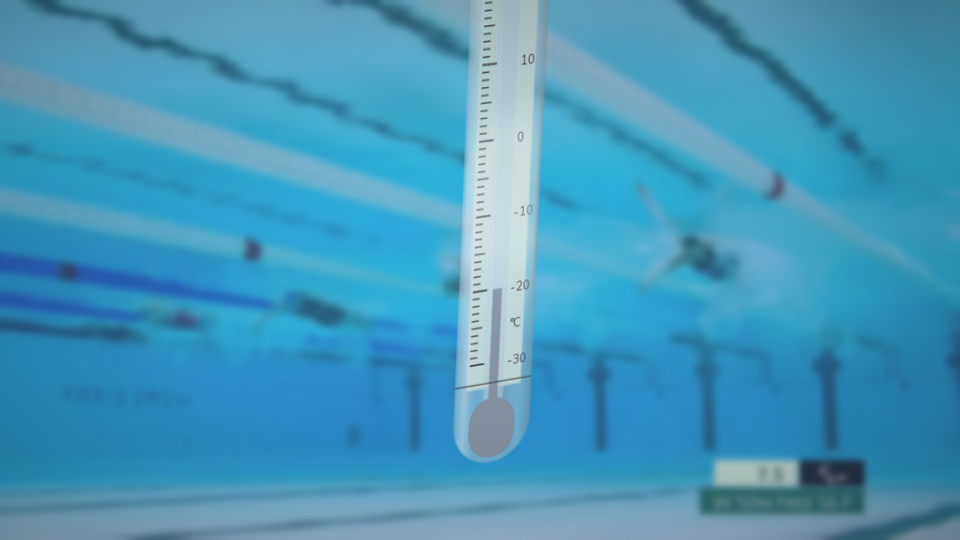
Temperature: -20
